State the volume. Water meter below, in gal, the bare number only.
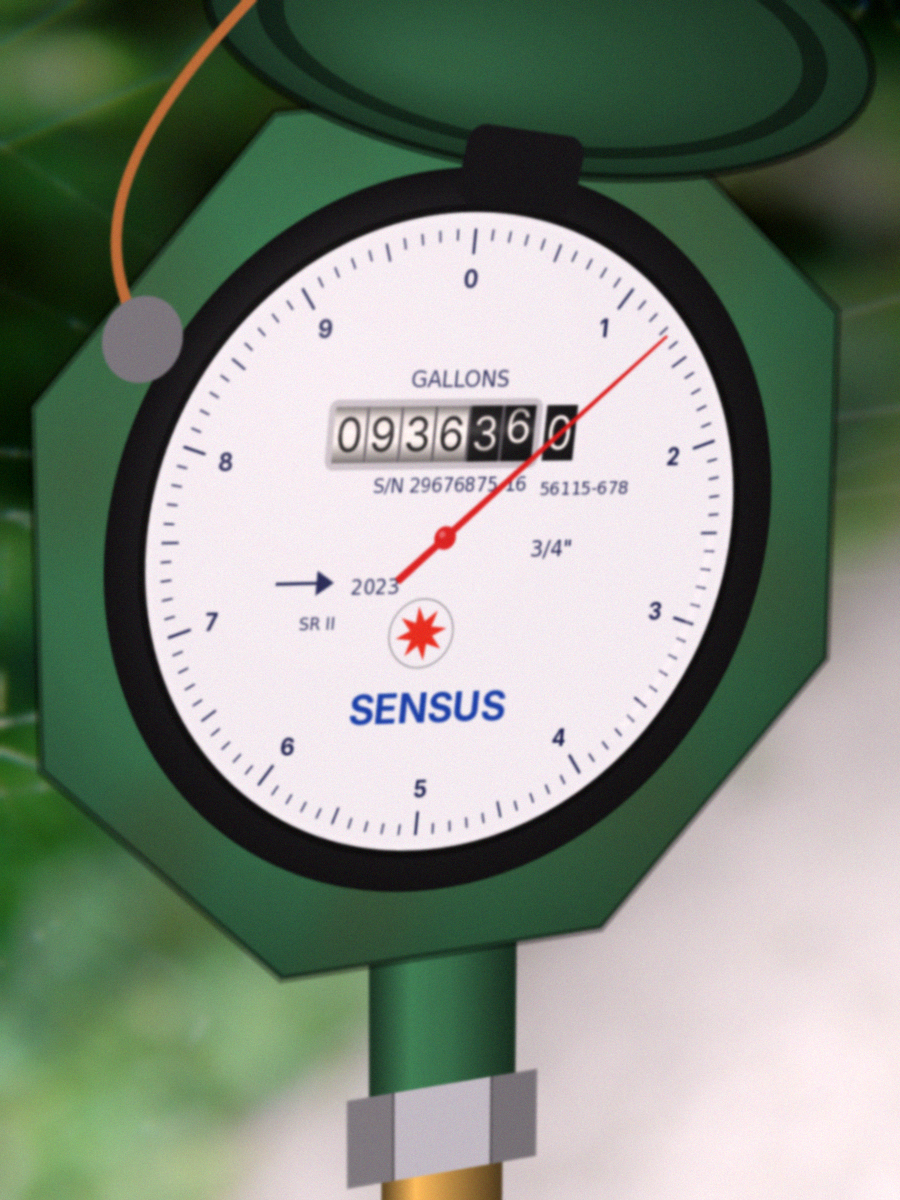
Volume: 936361.3
